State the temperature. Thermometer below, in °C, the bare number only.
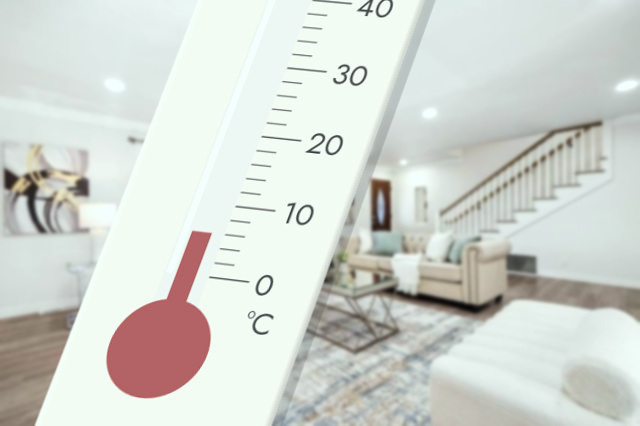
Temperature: 6
